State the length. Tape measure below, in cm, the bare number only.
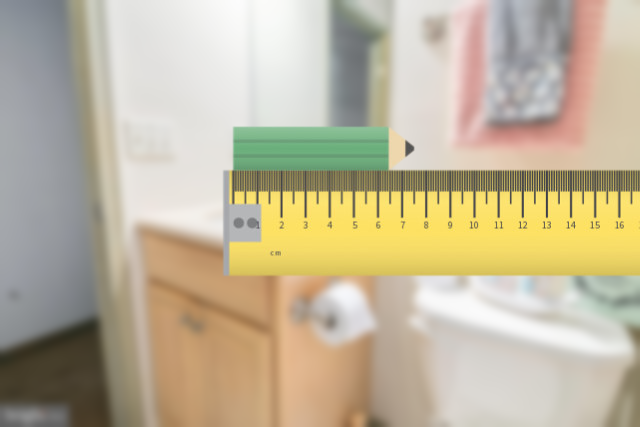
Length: 7.5
